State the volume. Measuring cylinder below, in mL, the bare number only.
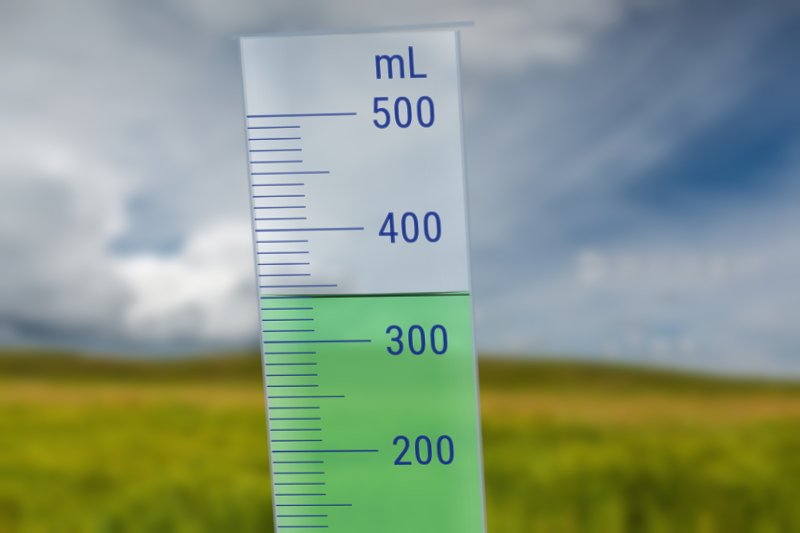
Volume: 340
